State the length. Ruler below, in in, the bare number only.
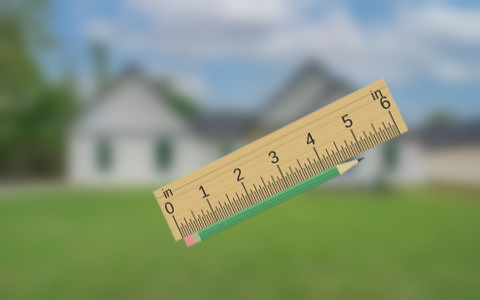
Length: 5
